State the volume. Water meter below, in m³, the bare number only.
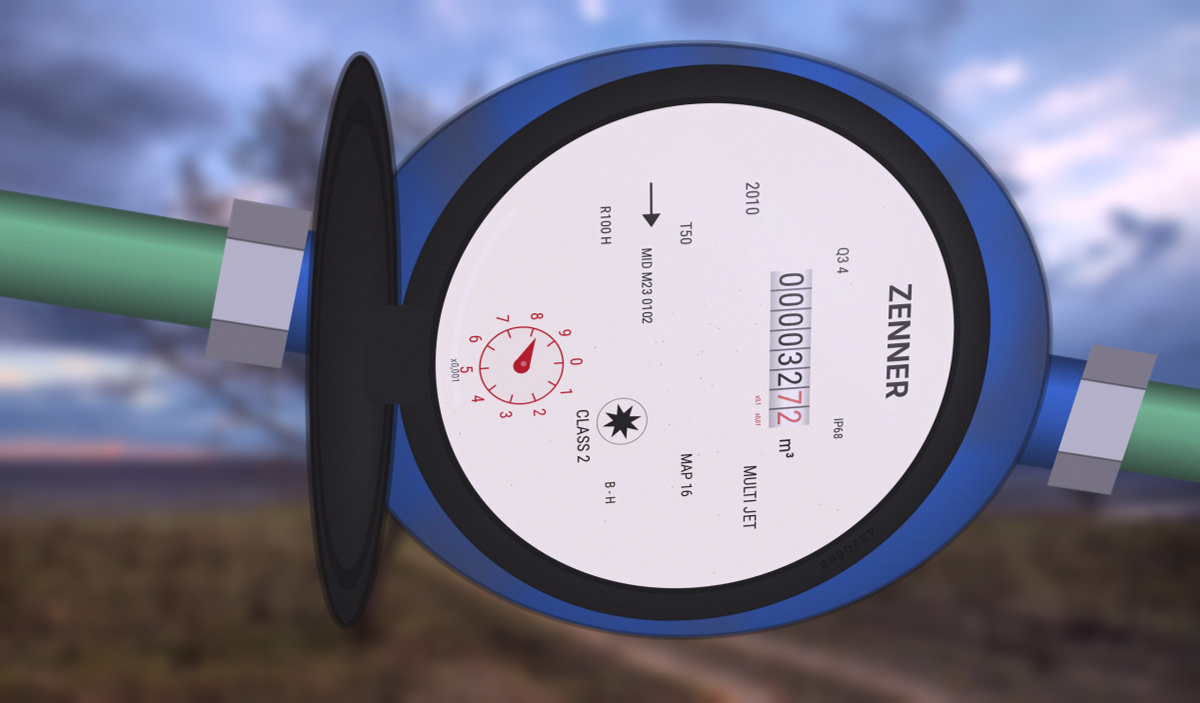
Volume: 32.728
